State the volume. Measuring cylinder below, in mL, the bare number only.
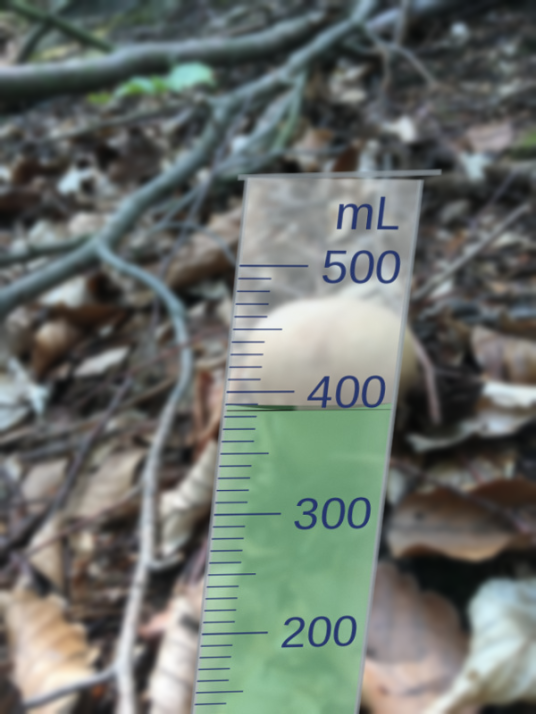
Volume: 385
